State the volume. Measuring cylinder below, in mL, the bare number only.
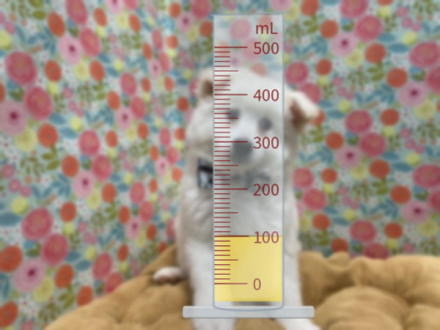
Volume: 100
